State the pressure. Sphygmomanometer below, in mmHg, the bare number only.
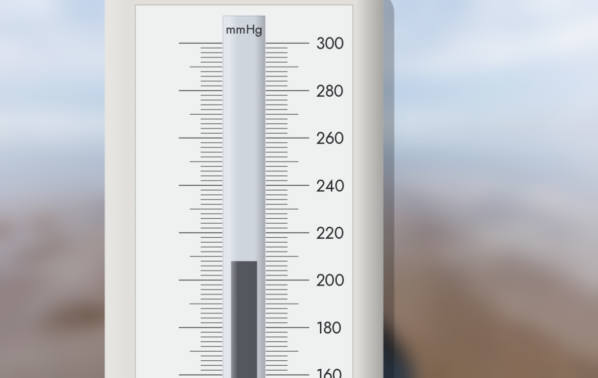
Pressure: 208
